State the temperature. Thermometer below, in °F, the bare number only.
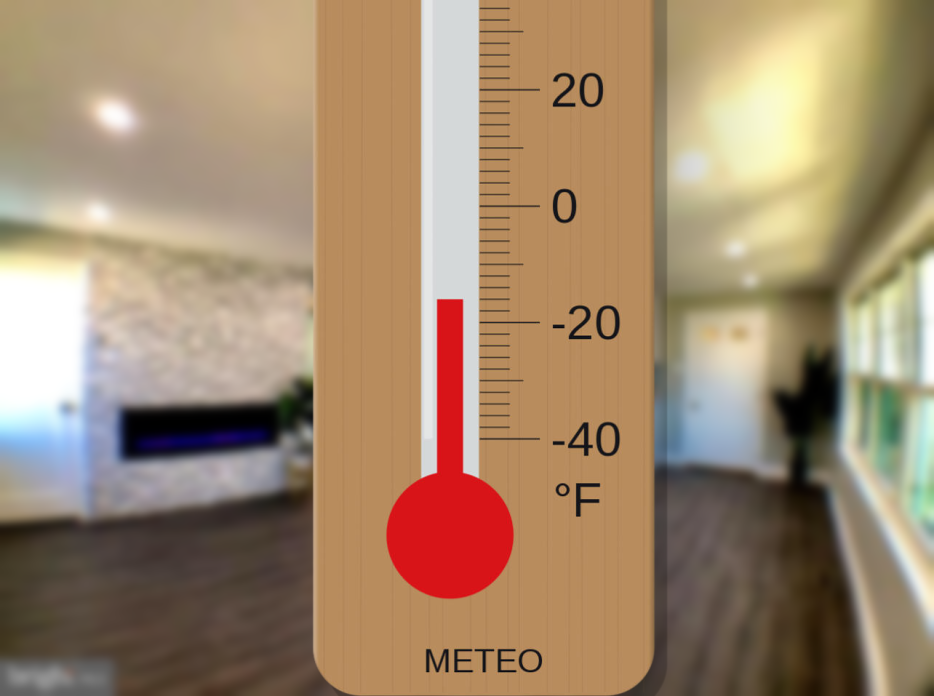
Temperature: -16
